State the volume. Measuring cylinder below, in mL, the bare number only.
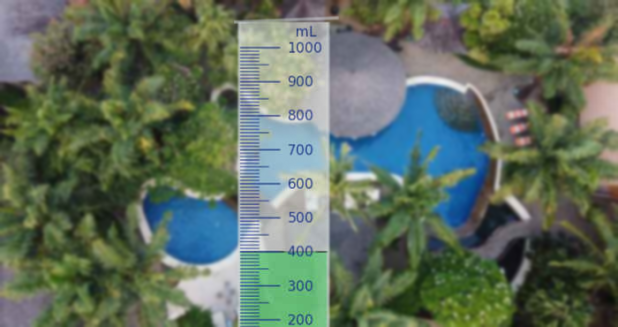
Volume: 400
